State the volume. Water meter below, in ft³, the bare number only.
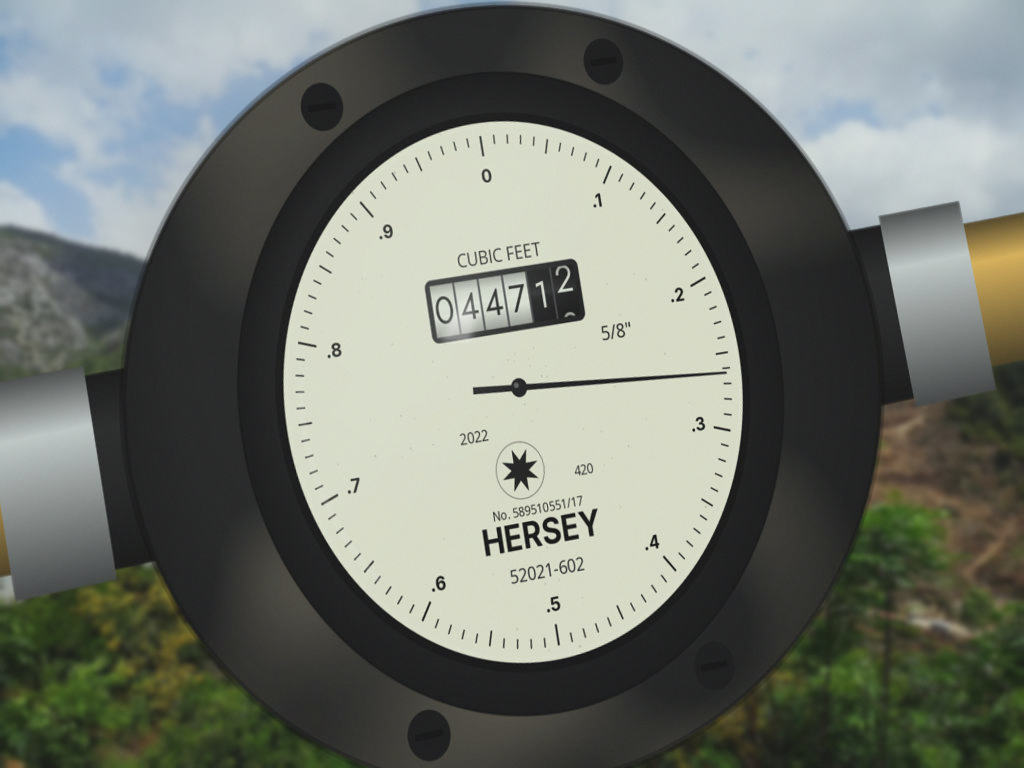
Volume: 44712.26
